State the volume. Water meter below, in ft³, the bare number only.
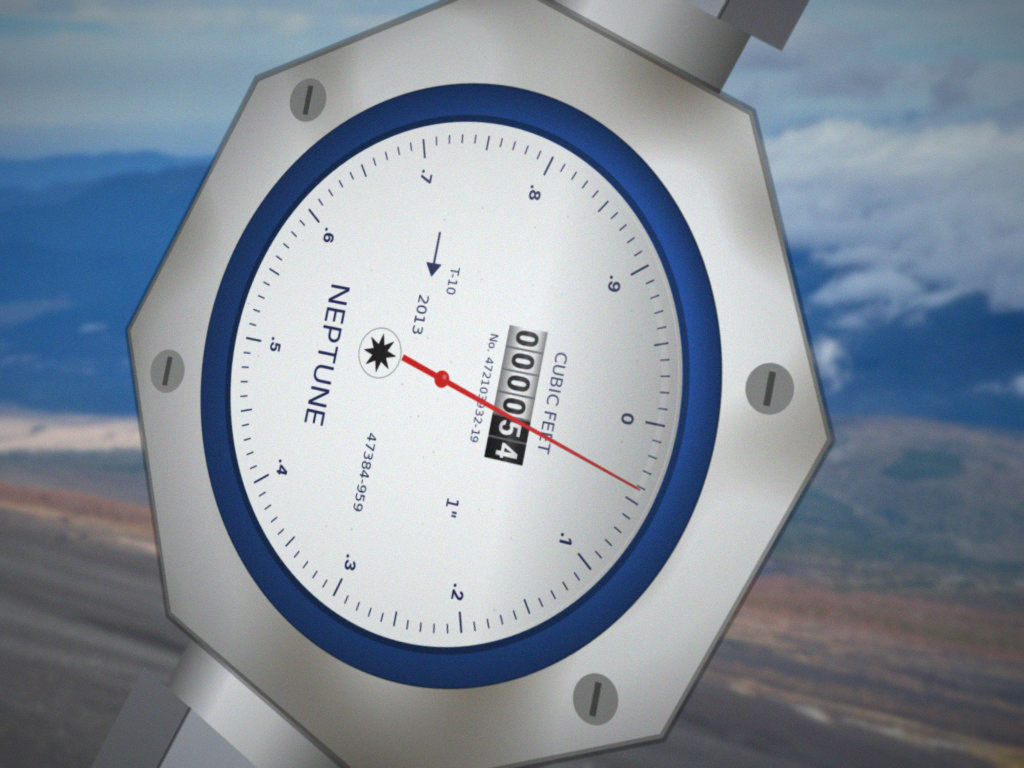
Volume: 54.04
